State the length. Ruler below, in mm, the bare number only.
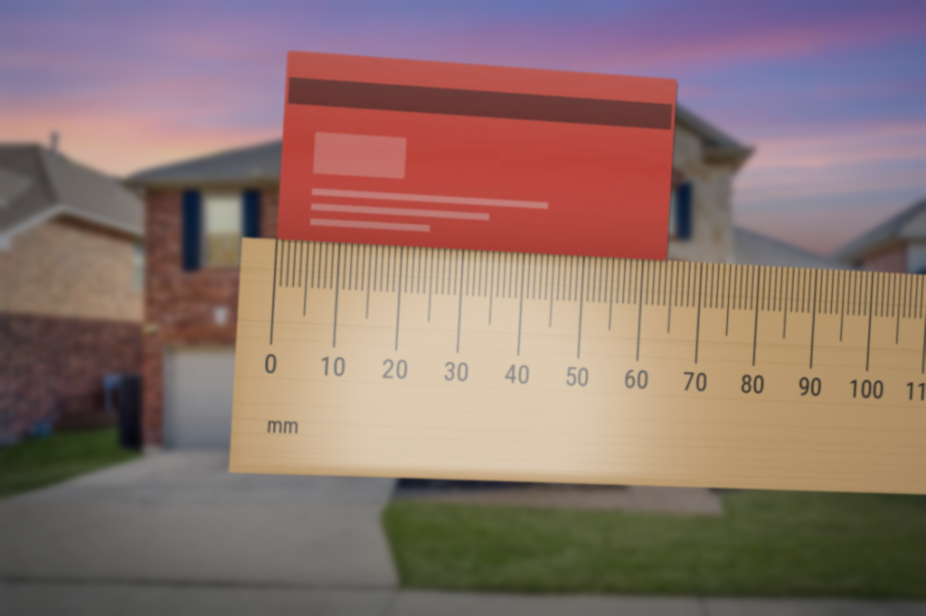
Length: 64
